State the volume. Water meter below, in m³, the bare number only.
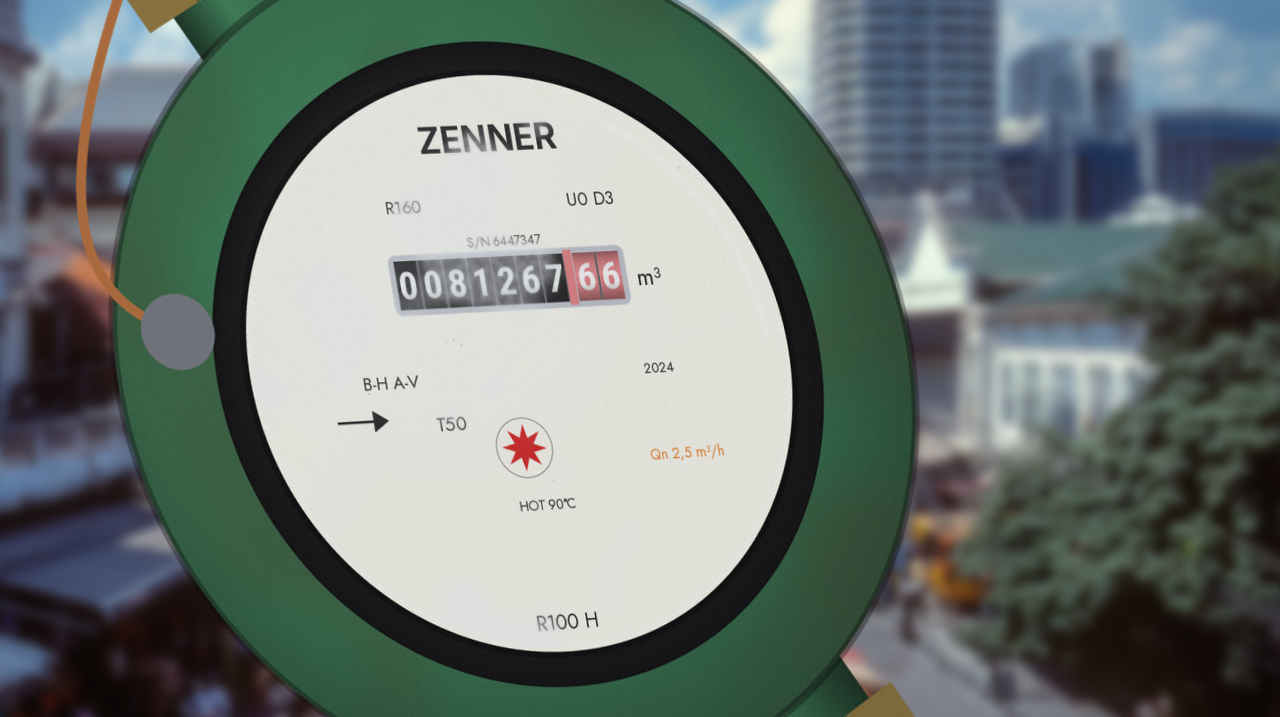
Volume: 81267.66
